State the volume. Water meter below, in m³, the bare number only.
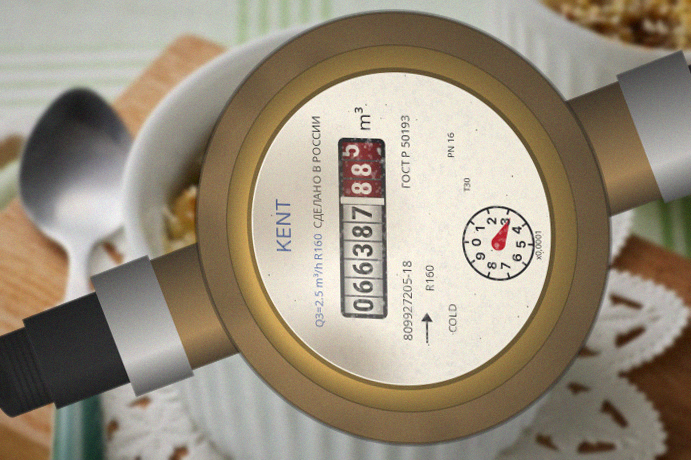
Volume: 66387.8853
